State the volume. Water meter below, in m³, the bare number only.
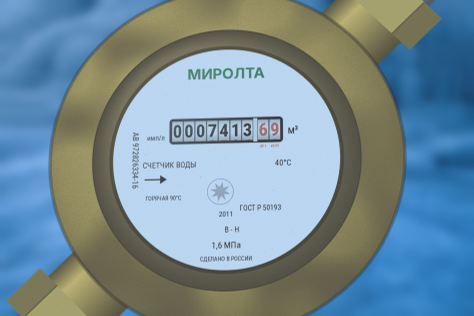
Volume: 7413.69
